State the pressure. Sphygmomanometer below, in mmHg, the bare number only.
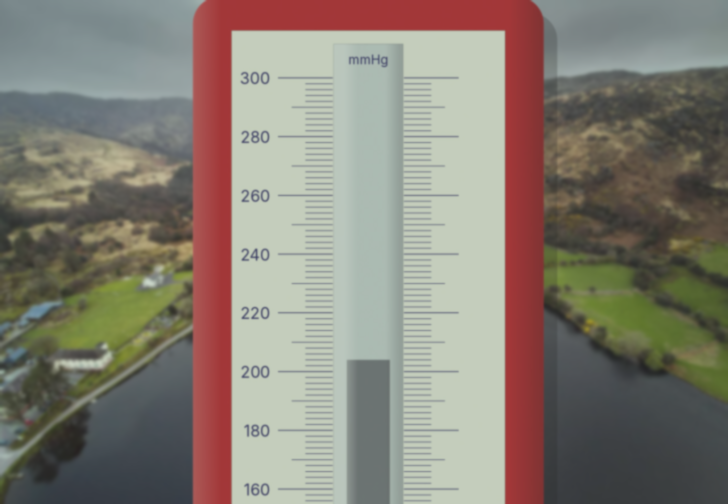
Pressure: 204
